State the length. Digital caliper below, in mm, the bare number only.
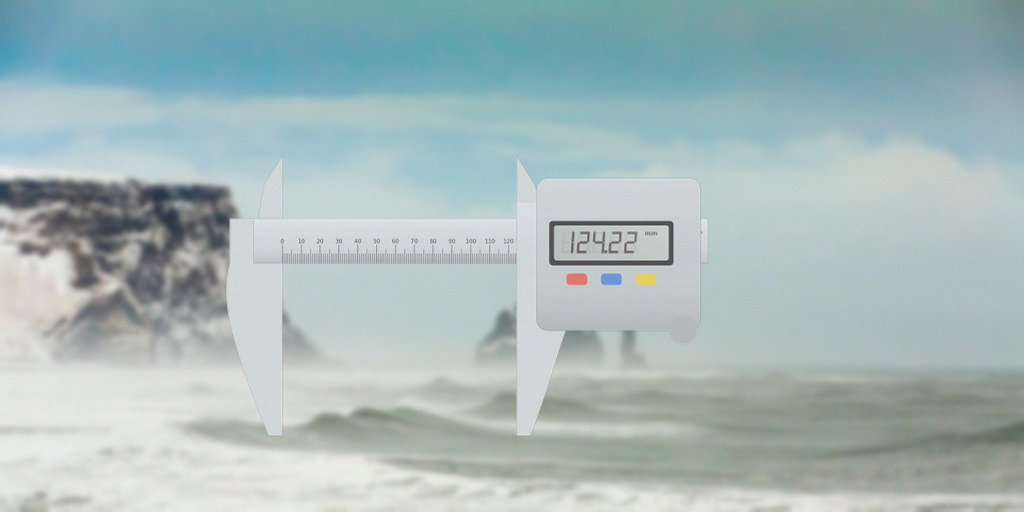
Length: 124.22
